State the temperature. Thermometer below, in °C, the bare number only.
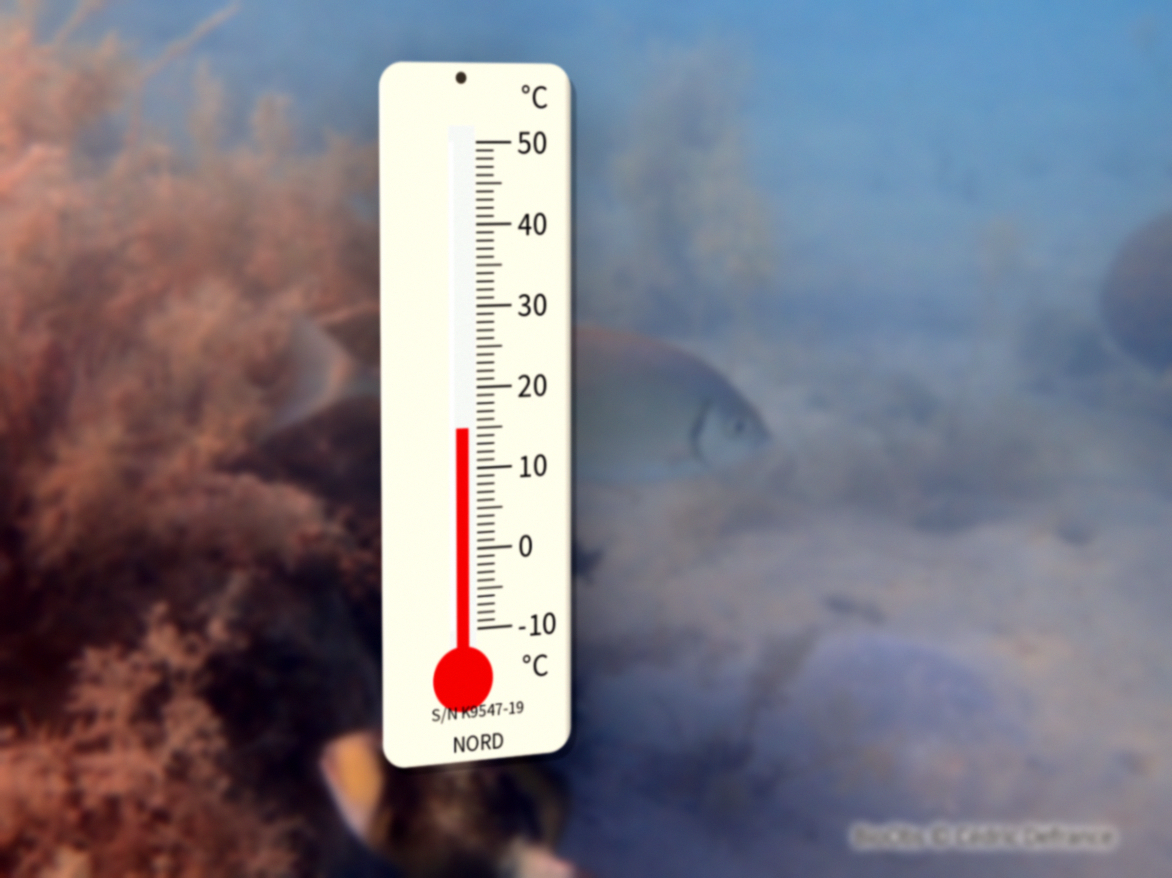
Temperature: 15
